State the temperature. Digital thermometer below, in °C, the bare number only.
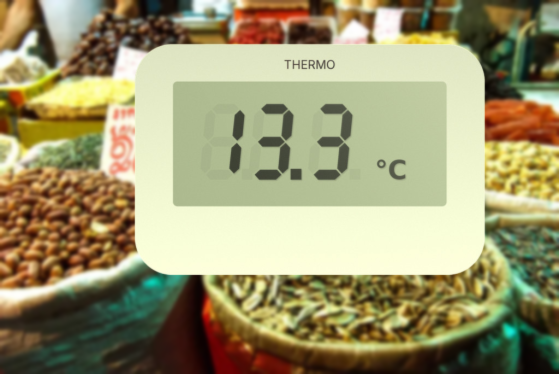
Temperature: 13.3
